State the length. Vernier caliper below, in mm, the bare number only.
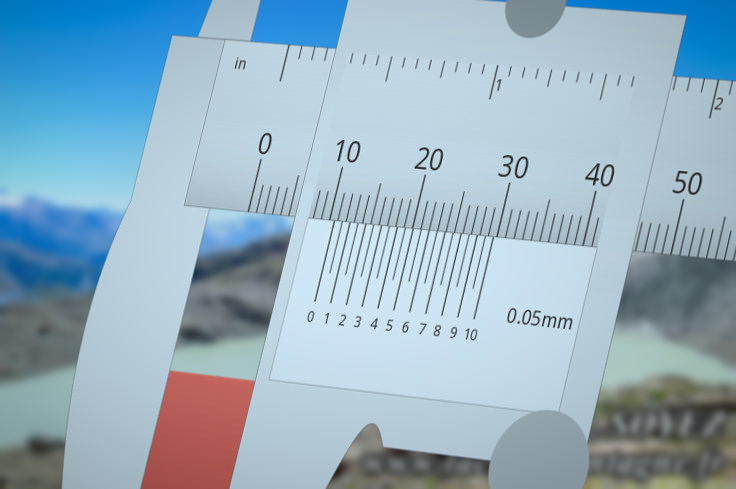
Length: 10.6
